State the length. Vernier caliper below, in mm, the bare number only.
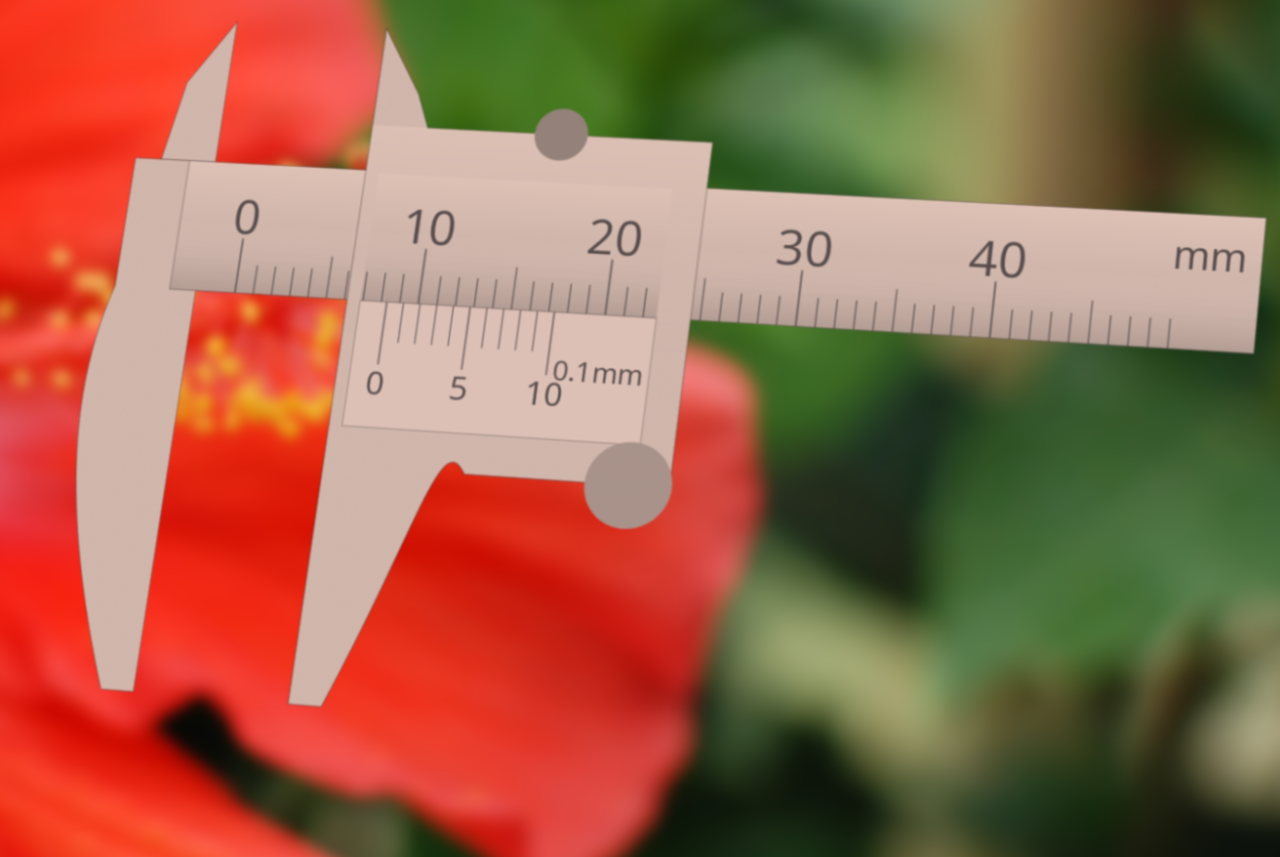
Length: 8.3
